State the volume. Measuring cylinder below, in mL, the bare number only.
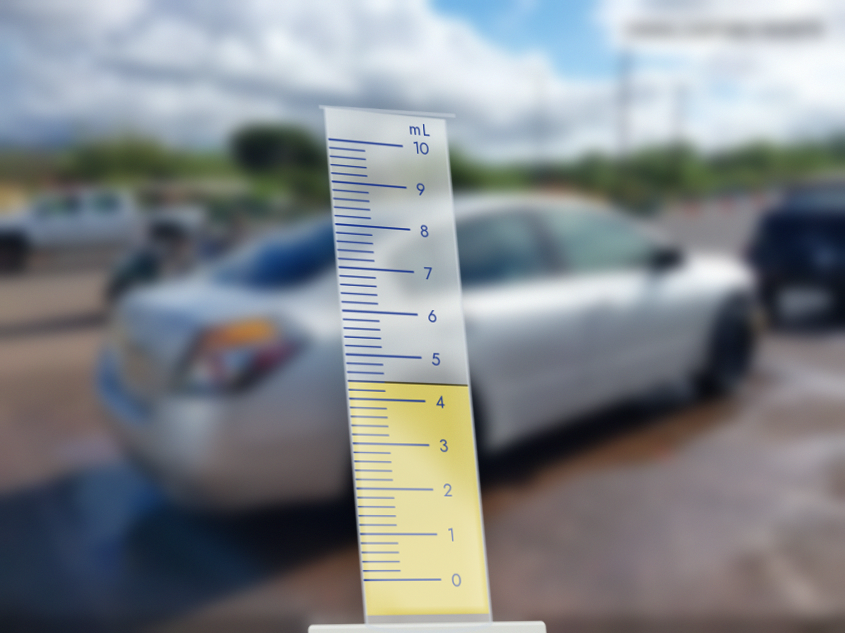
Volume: 4.4
